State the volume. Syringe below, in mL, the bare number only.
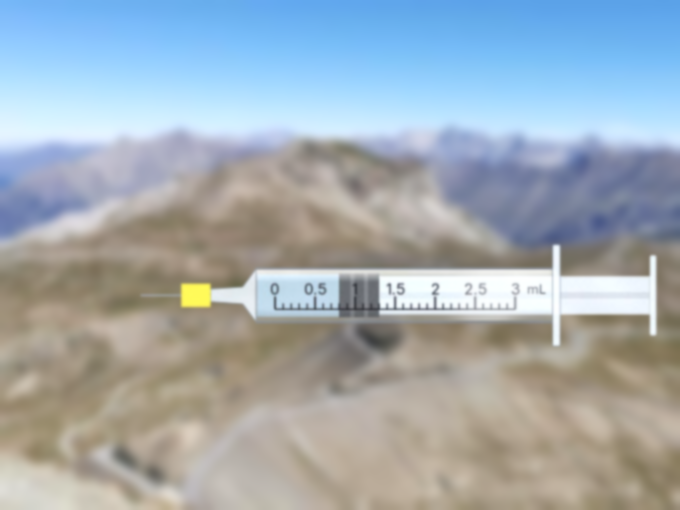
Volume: 0.8
